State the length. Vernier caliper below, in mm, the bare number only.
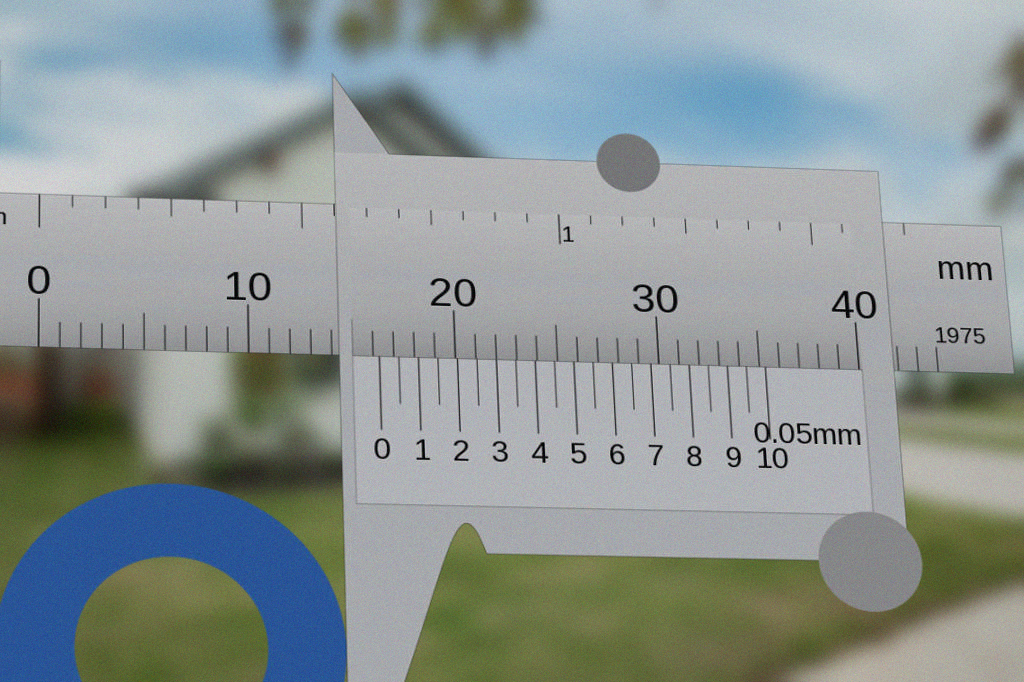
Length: 16.3
